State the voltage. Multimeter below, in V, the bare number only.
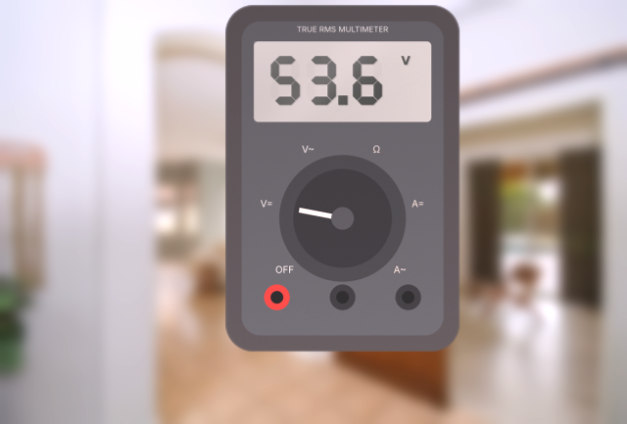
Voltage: 53.6
